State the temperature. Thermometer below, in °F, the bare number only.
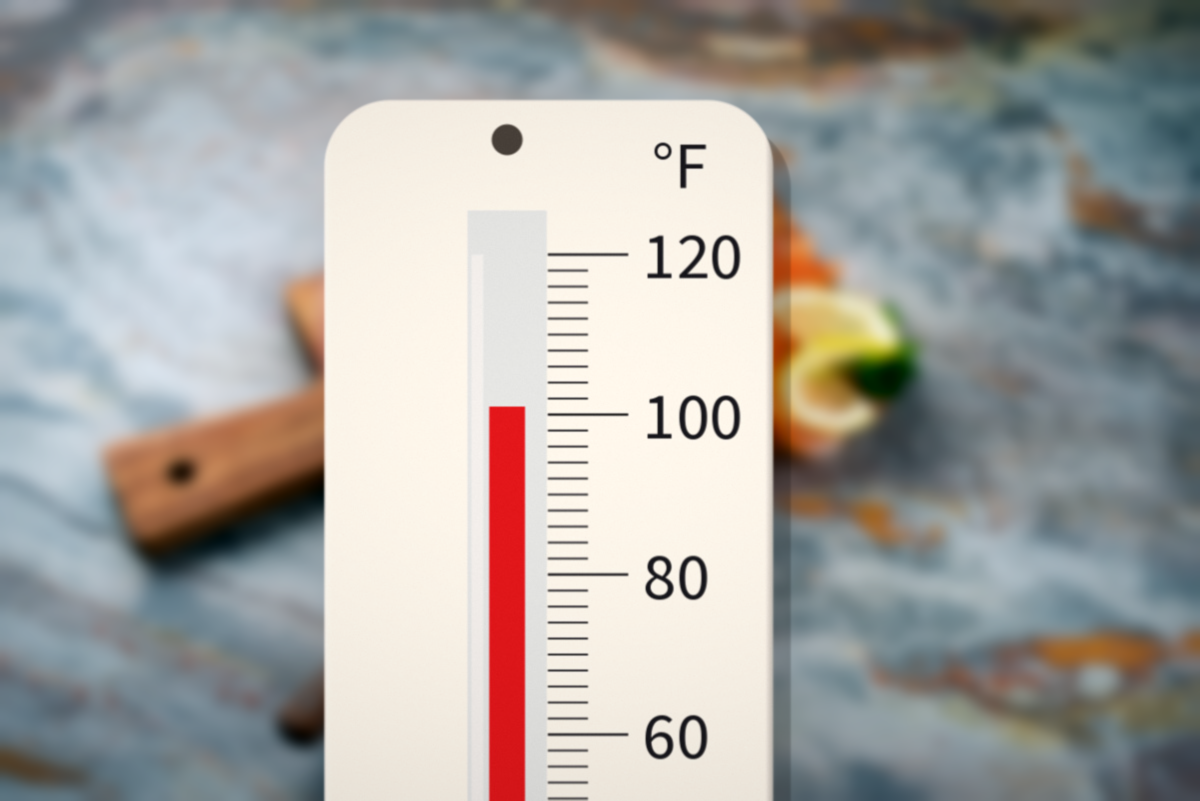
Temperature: 101
